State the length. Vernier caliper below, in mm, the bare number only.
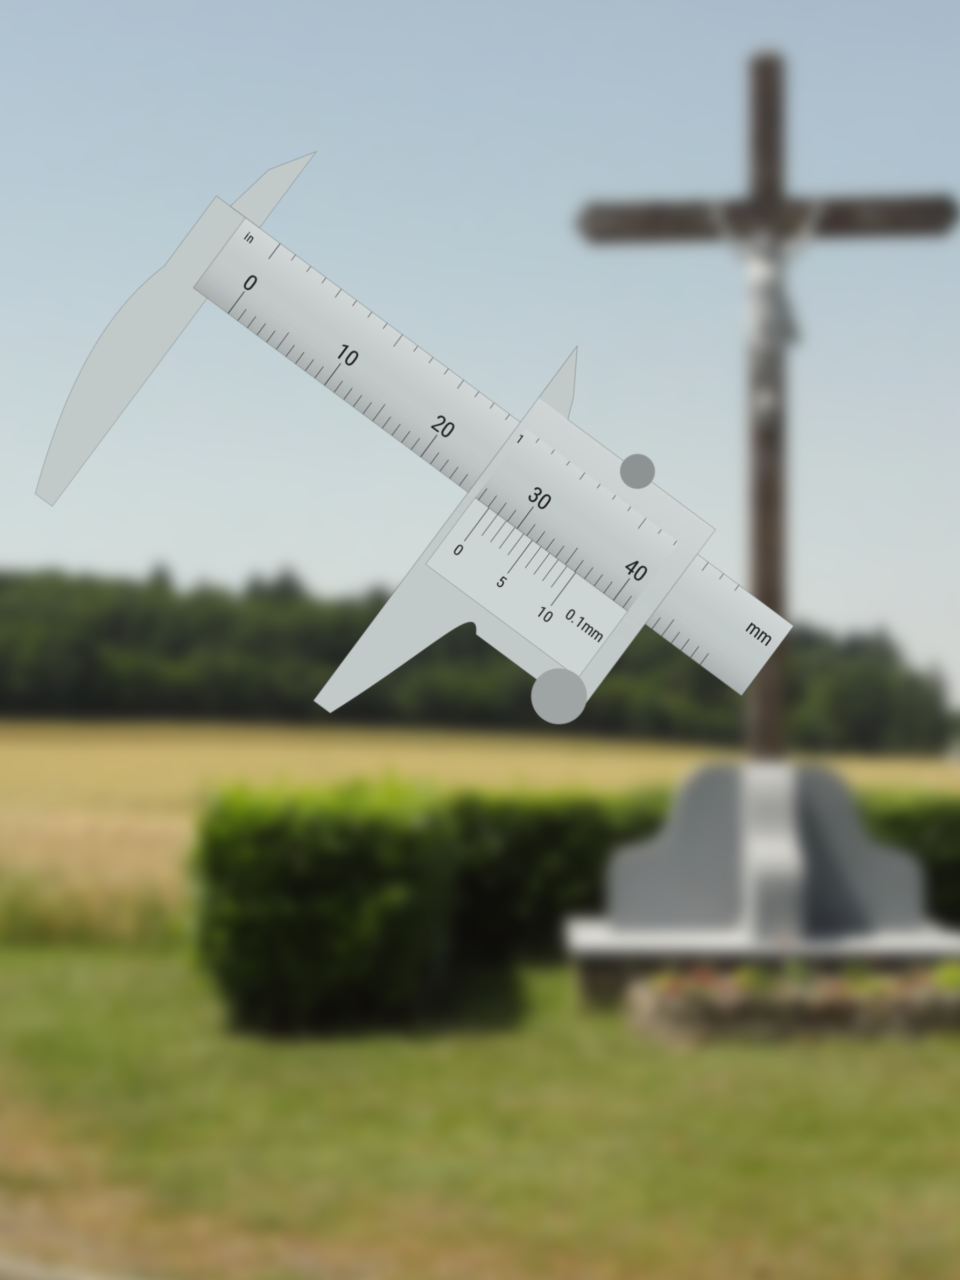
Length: 27.1
